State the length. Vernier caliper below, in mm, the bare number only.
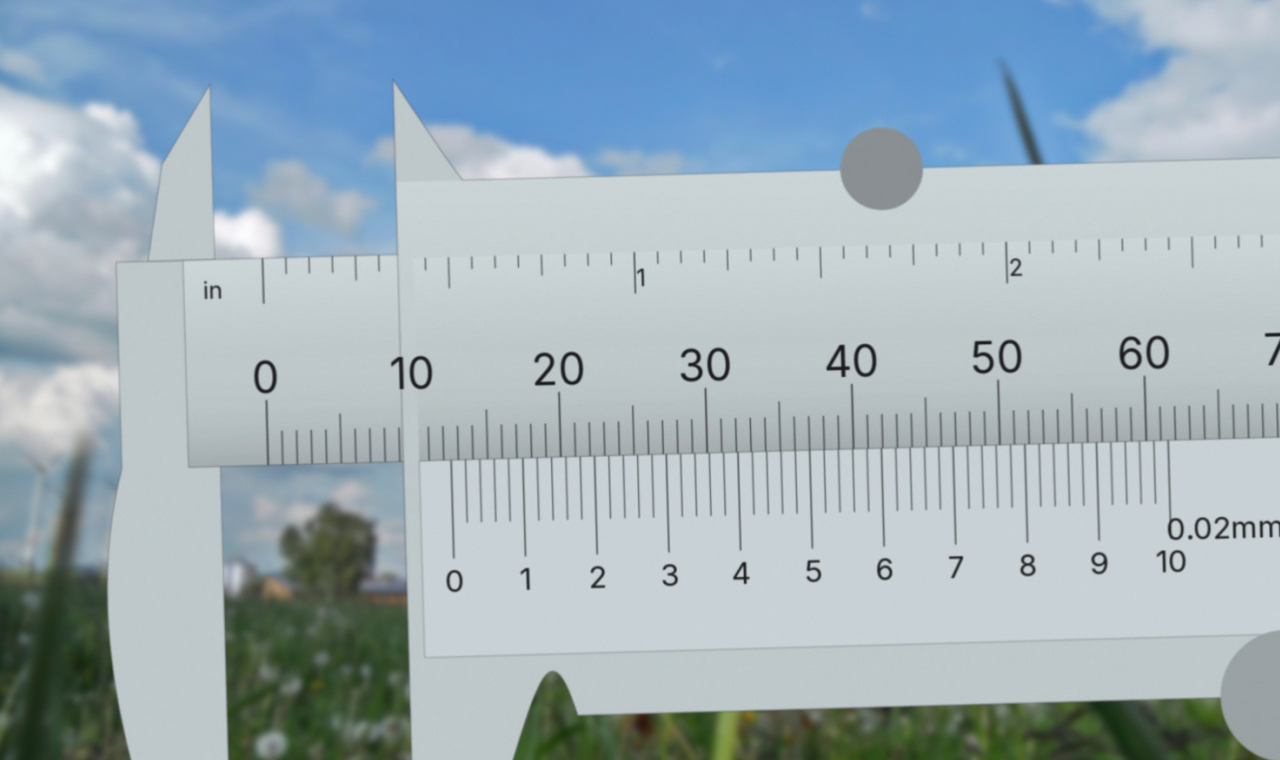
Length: 12.5
